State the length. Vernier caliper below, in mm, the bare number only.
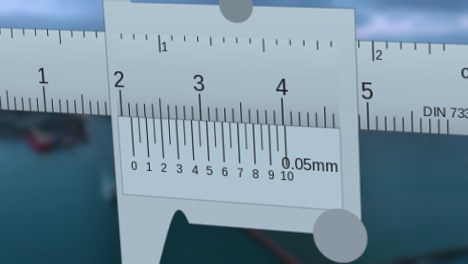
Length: 21.2
